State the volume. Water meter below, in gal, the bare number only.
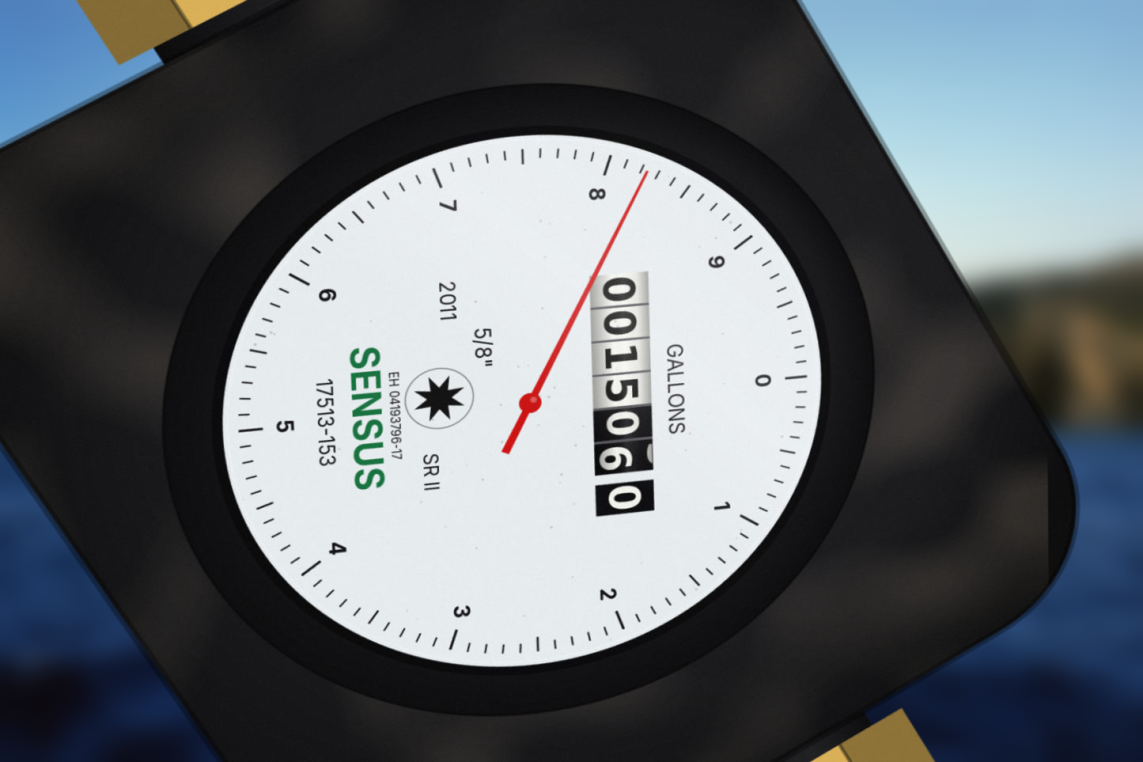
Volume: 15058.2
